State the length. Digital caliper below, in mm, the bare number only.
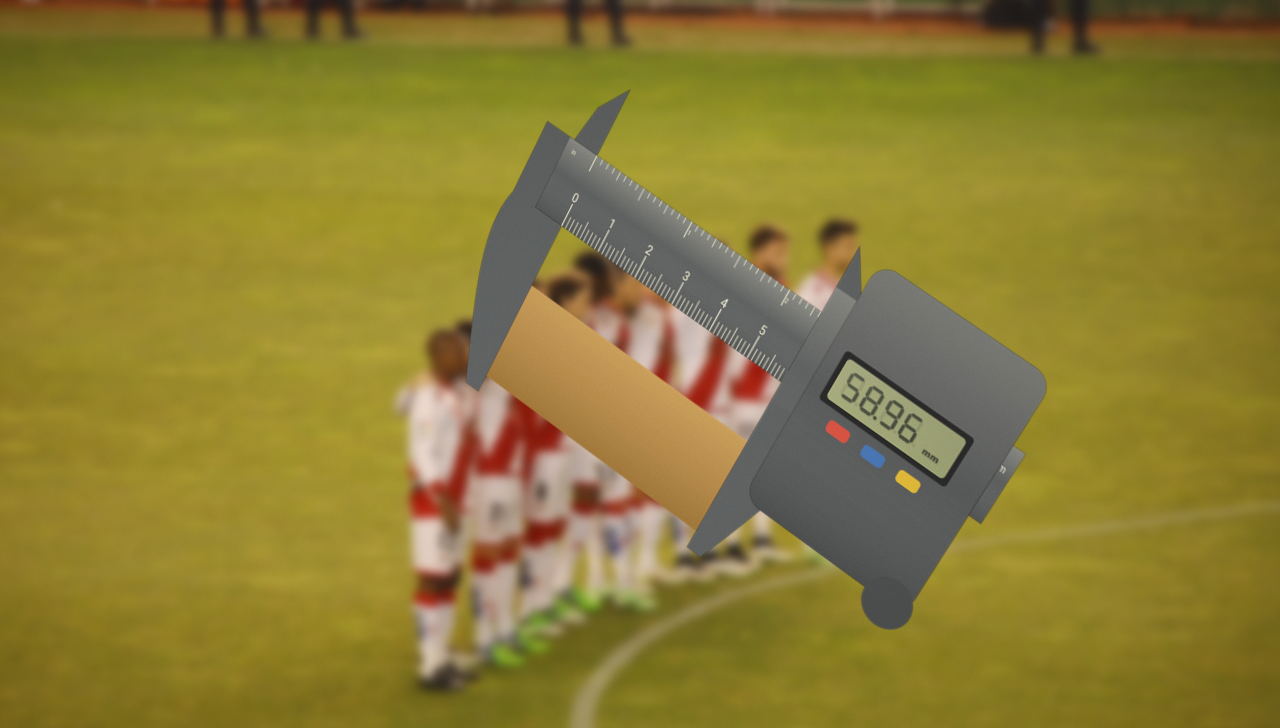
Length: 58.96
